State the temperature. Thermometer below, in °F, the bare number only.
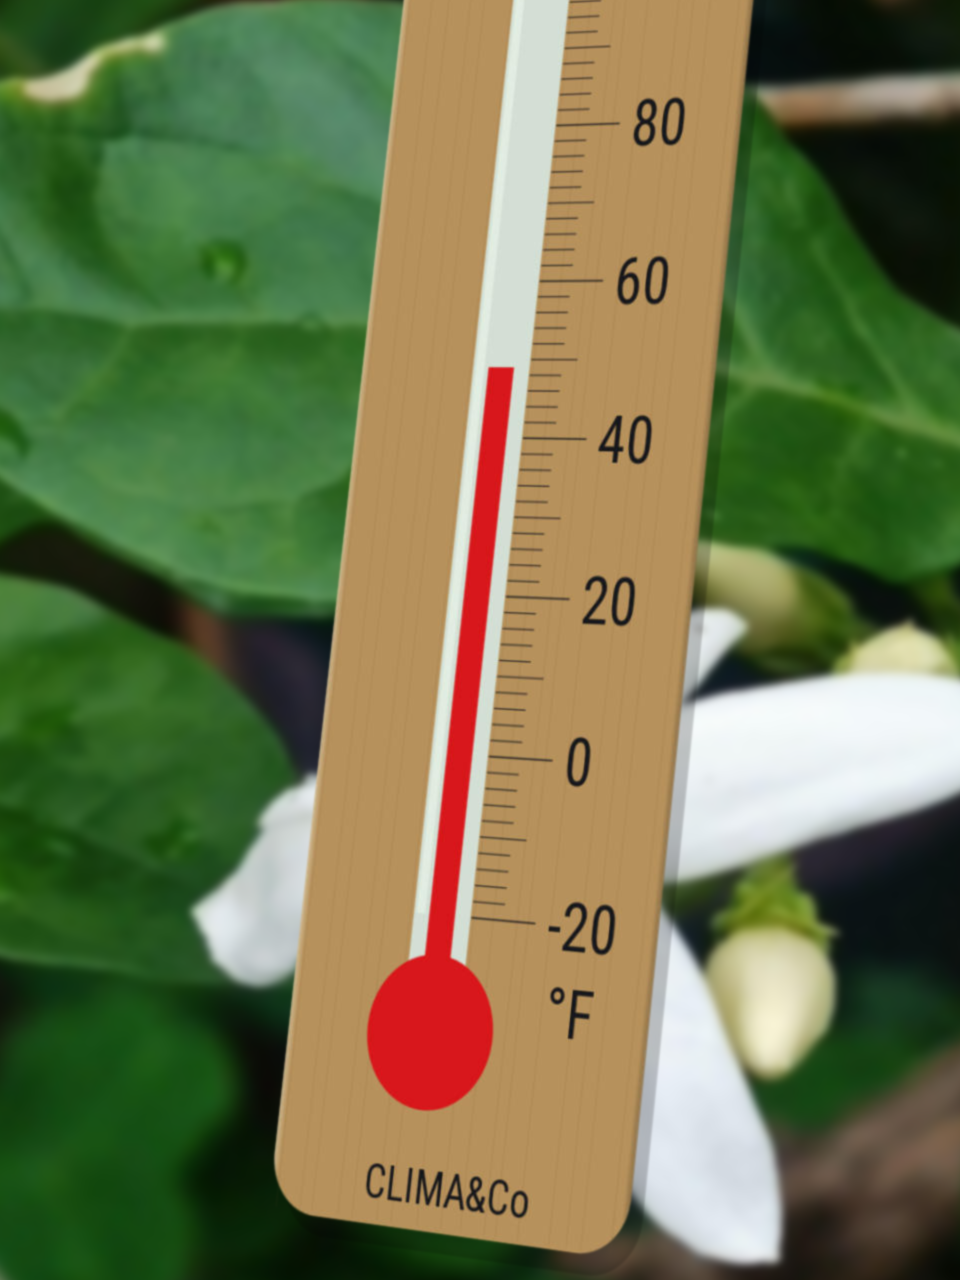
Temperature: 49
